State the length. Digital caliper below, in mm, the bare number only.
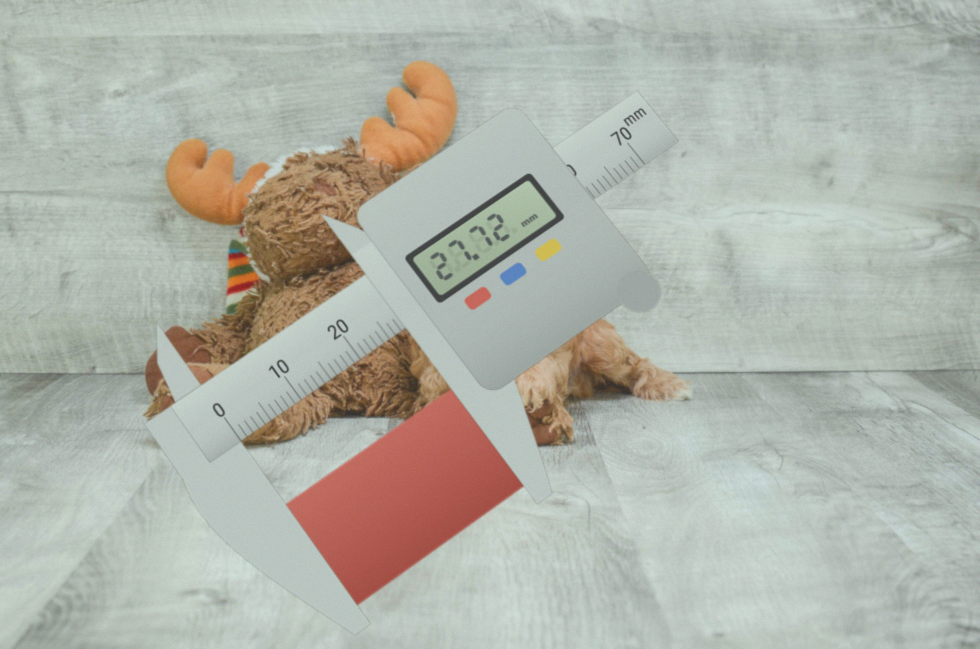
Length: 27.72
